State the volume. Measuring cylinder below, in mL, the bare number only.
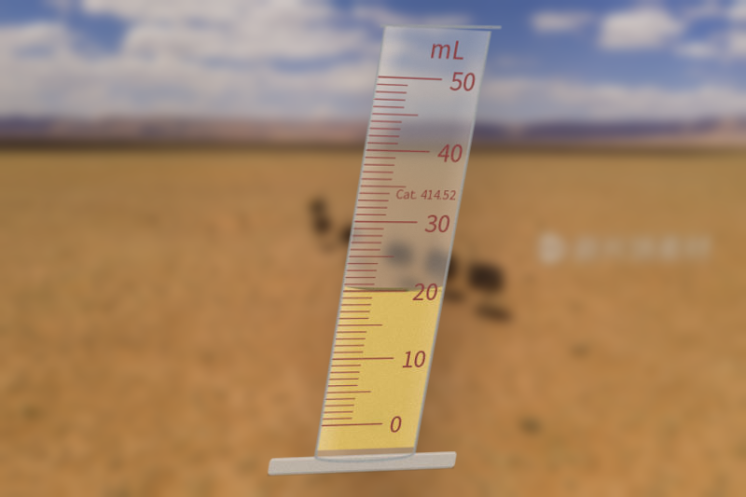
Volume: 20
